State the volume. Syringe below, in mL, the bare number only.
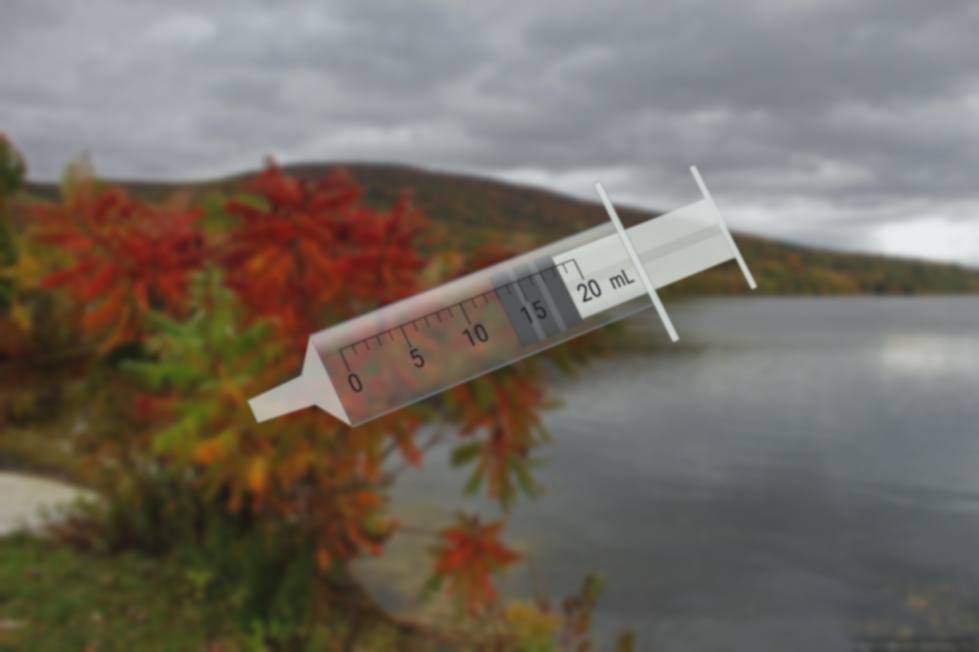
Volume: 13
